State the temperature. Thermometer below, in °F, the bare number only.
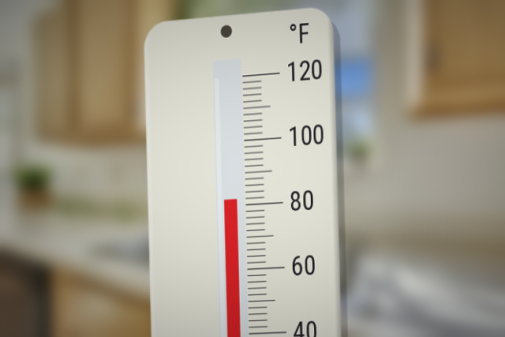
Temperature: 82
